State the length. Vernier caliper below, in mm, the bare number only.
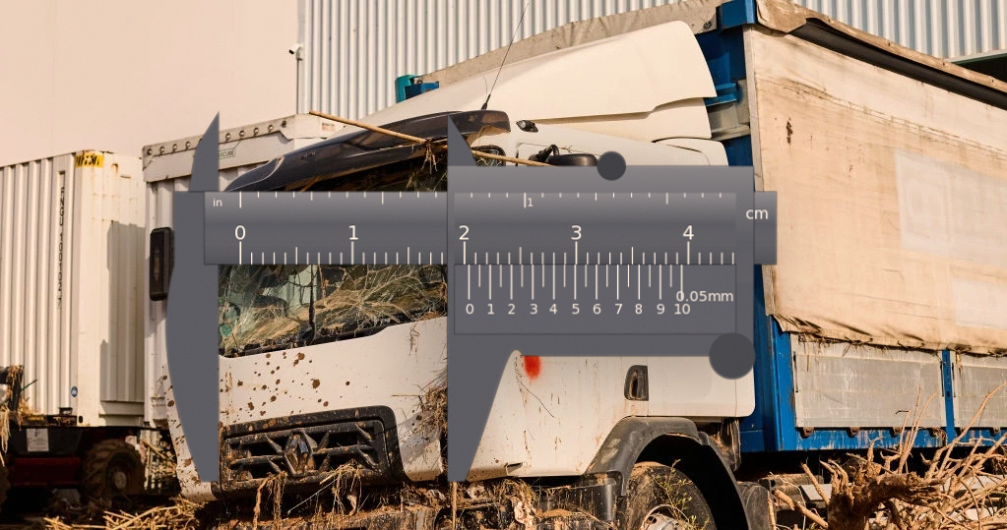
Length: 20.4
